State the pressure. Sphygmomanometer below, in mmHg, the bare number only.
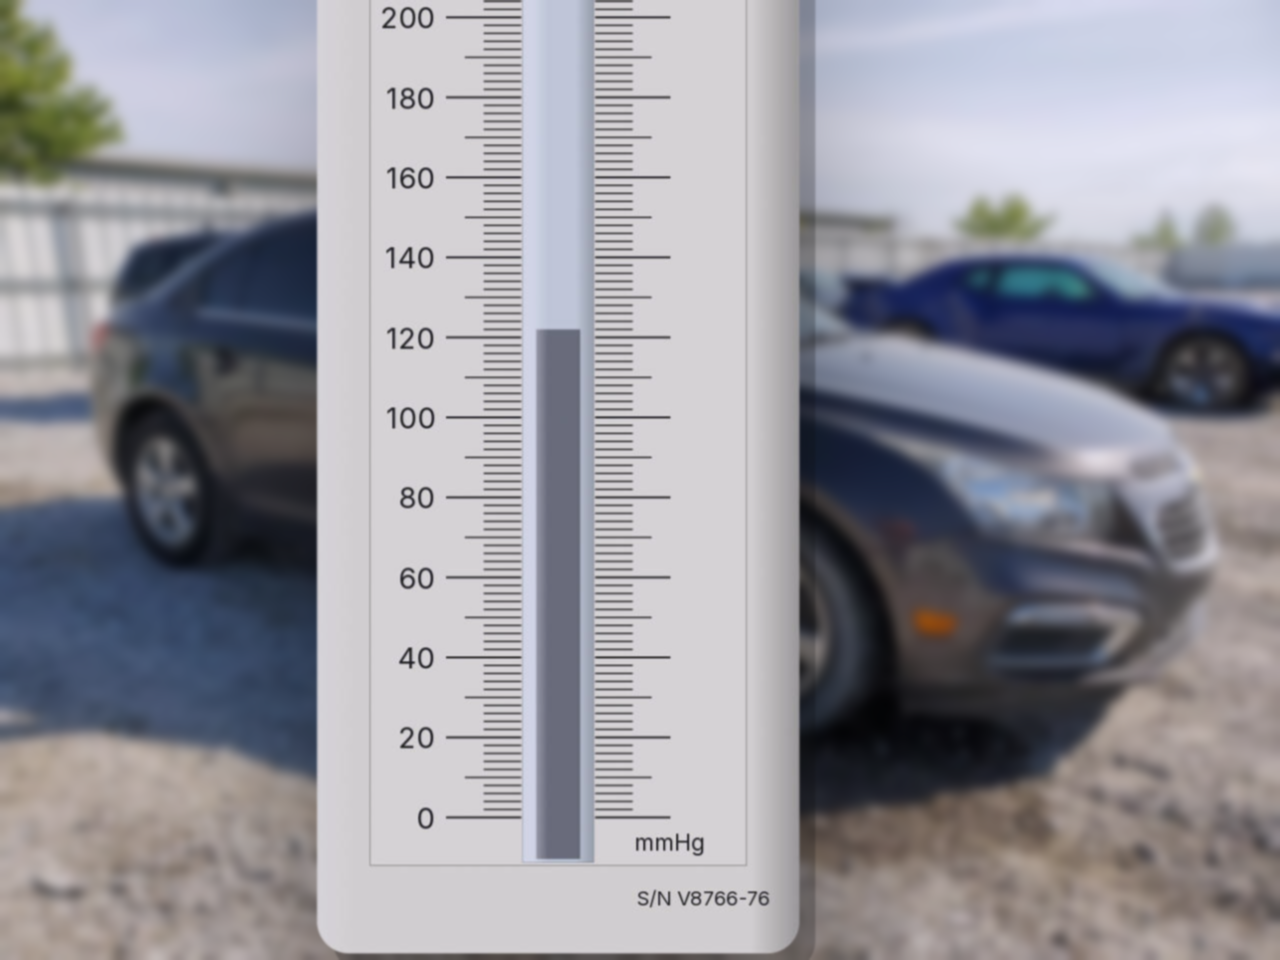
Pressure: 122
